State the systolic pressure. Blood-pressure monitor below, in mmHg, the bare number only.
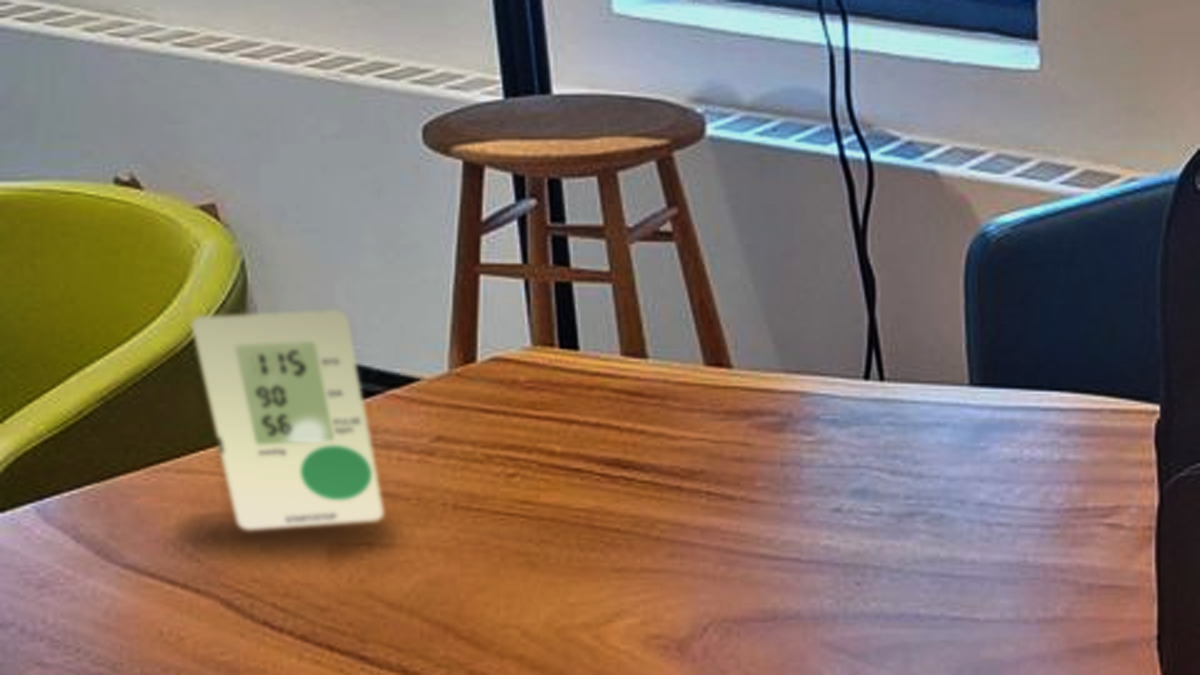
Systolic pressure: 115
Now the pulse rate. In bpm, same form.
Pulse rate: 56
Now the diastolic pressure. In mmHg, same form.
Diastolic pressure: 90
